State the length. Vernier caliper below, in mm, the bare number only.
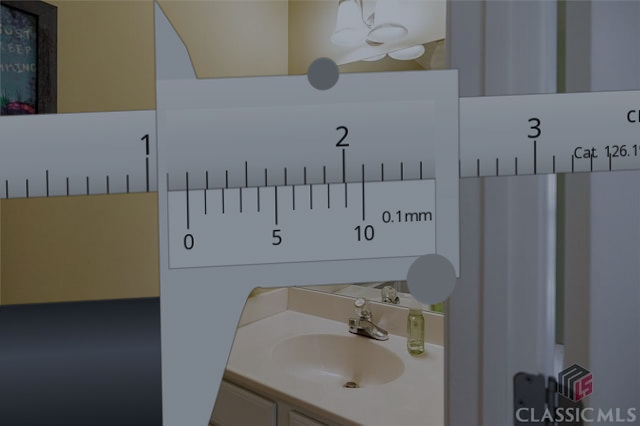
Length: 12.0
